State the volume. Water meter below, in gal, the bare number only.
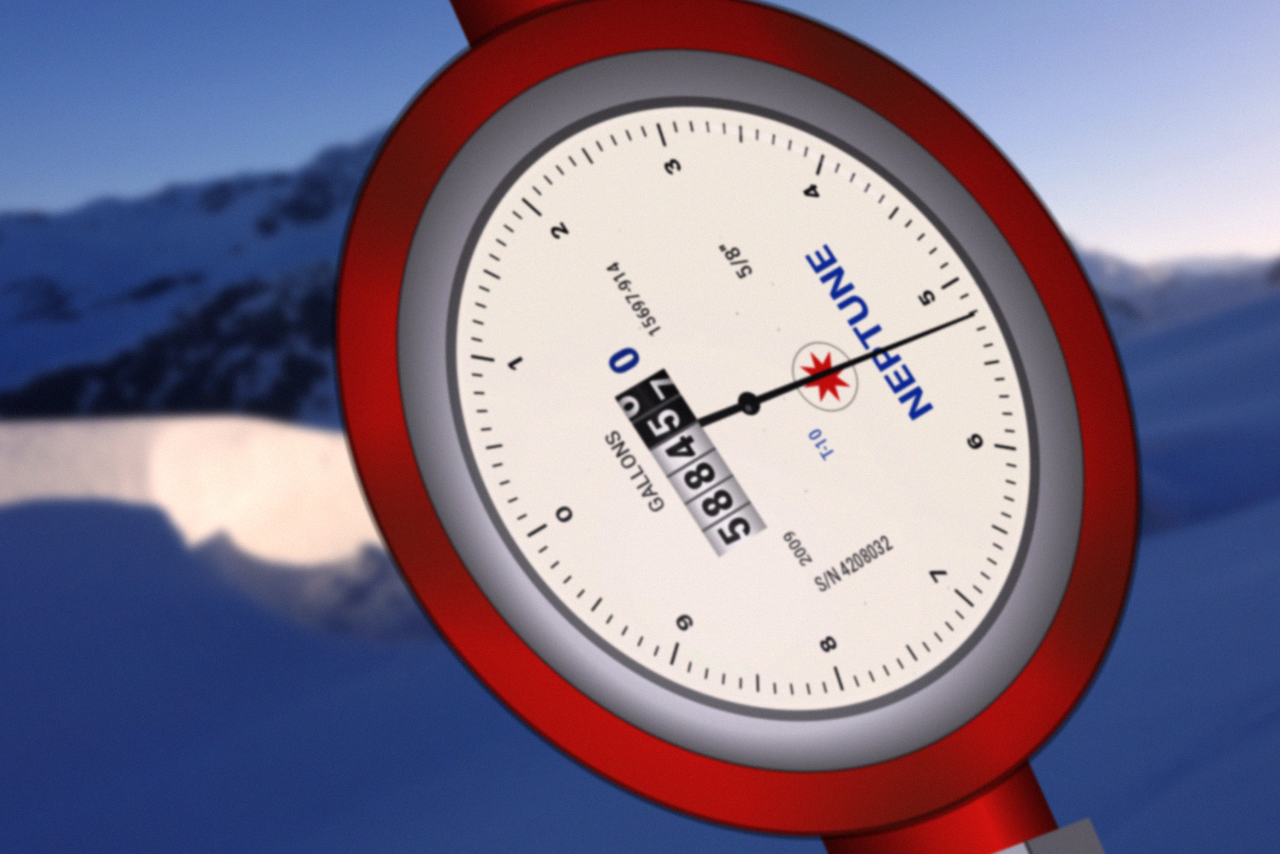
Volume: 5884565.2
